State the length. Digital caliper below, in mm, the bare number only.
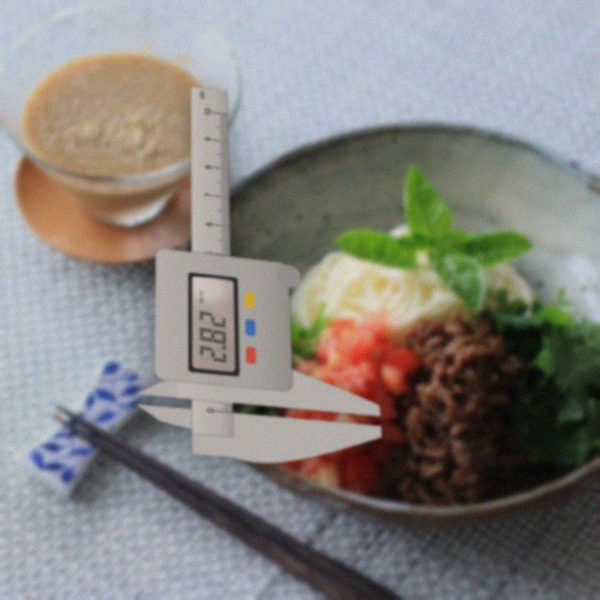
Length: 2.82
